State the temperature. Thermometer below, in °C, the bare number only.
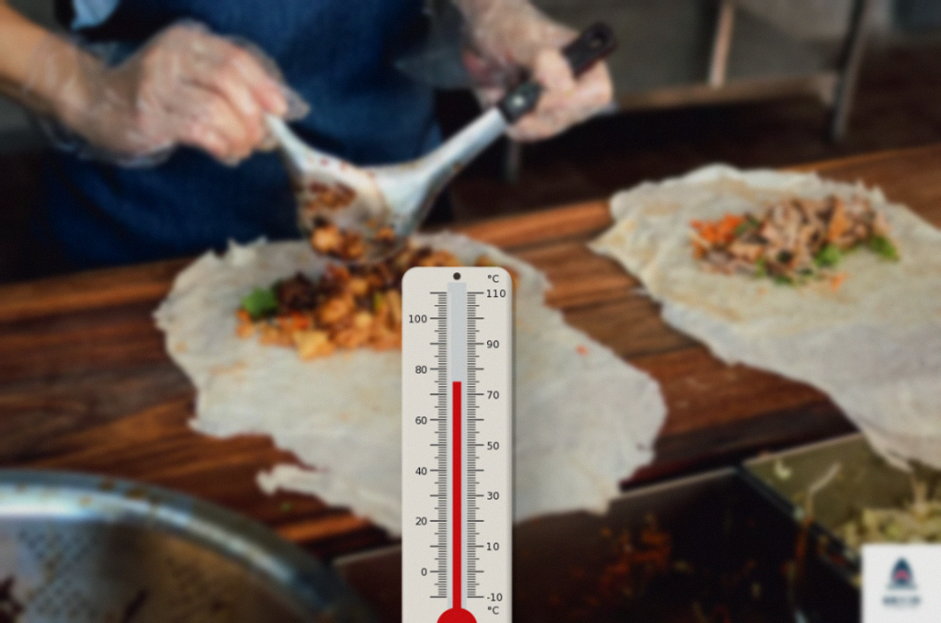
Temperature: 75
